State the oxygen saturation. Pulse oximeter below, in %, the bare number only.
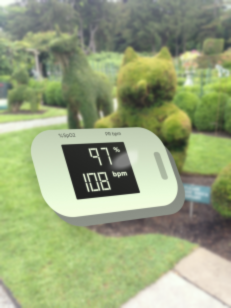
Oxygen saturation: 97
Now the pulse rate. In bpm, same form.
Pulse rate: 108
